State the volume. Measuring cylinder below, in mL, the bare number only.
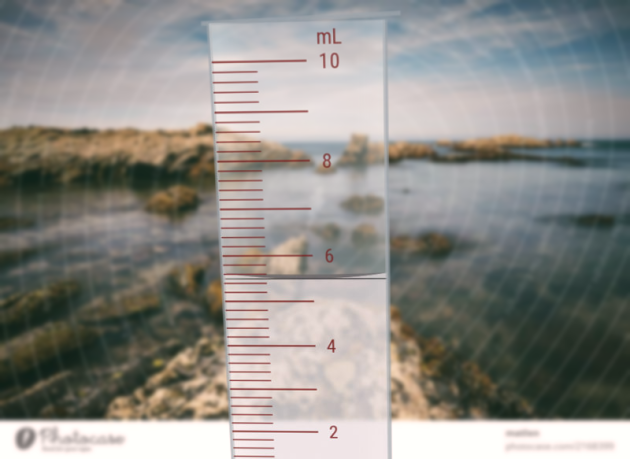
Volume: 5.5
